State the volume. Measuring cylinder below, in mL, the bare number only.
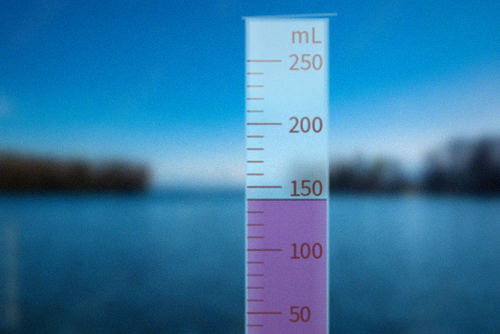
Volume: 140
